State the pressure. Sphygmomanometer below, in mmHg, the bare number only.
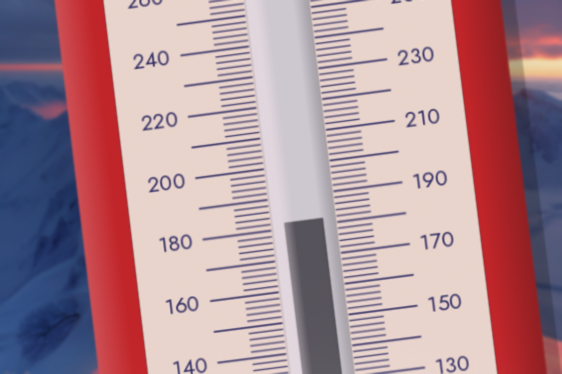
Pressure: 182
